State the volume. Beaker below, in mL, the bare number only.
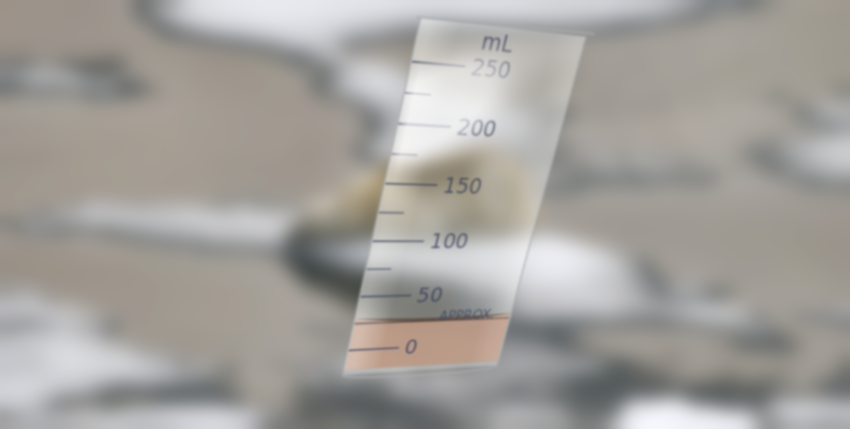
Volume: 25
